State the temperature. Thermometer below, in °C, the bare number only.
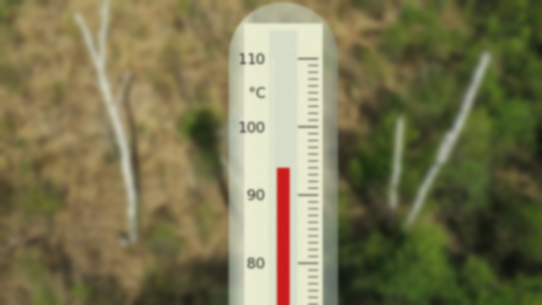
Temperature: 94
